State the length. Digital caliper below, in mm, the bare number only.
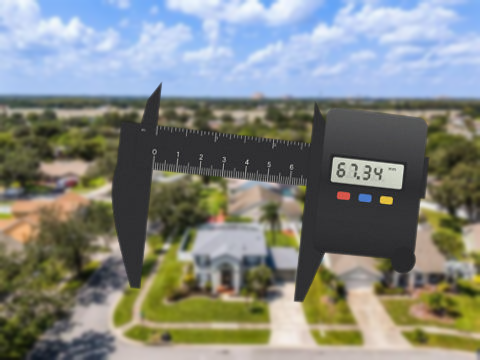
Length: 67.34
